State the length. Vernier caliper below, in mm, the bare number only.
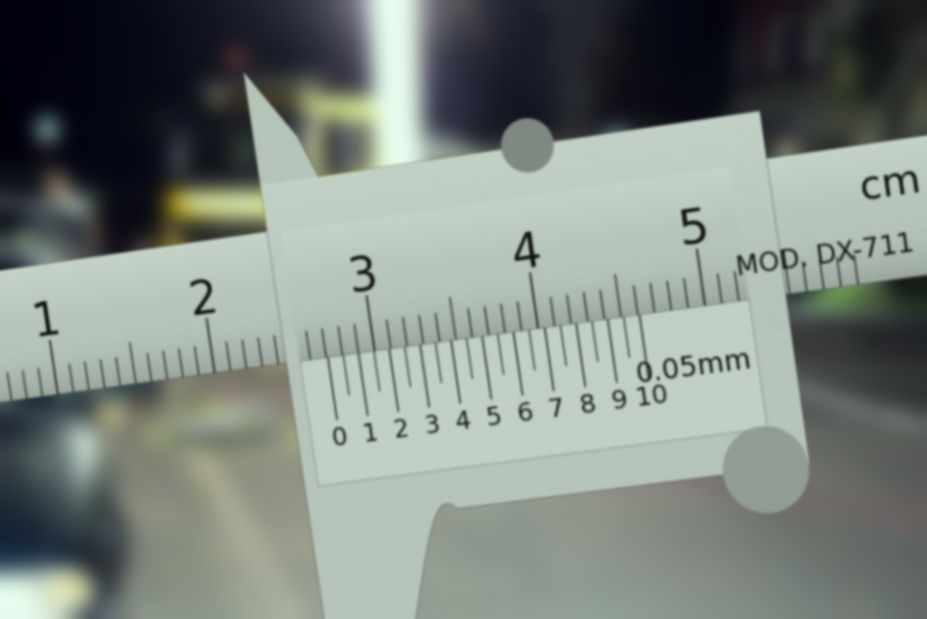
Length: 27.1
